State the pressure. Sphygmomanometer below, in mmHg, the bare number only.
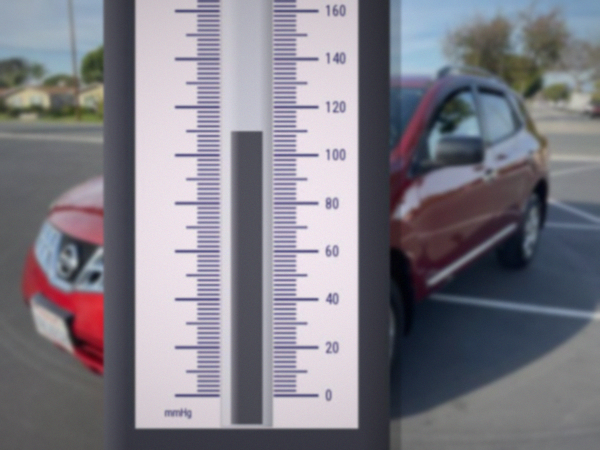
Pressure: 110
